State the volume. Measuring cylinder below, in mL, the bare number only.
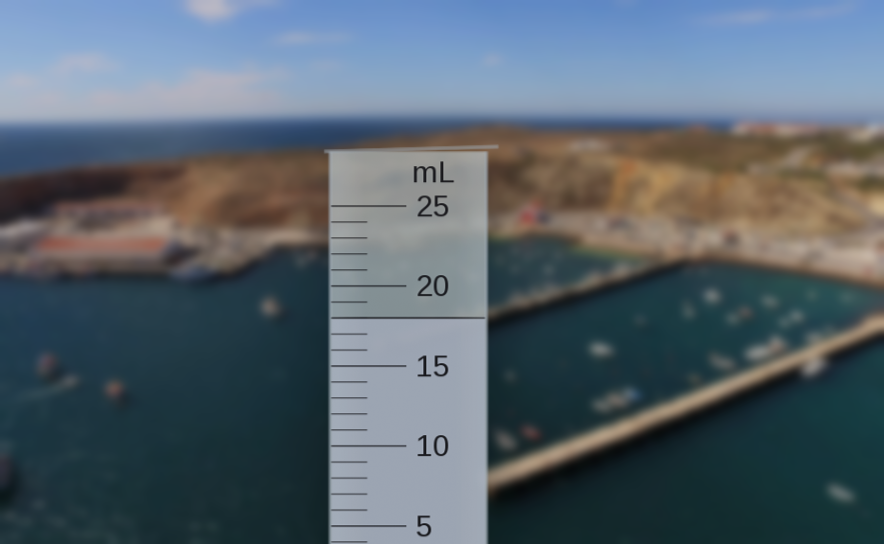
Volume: 18
